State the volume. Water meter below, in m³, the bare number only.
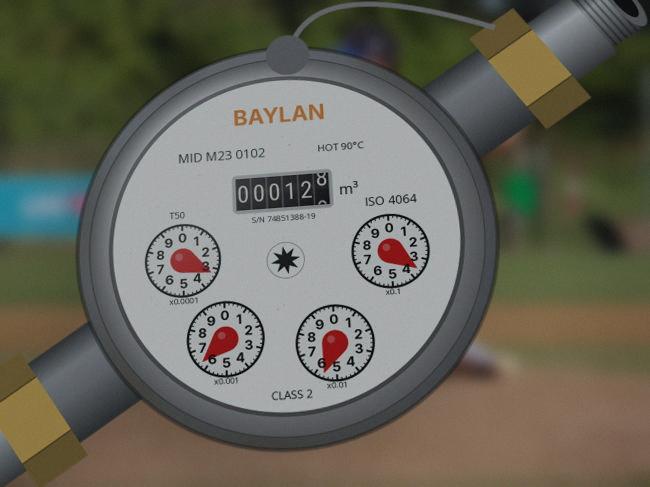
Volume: 128.3563
